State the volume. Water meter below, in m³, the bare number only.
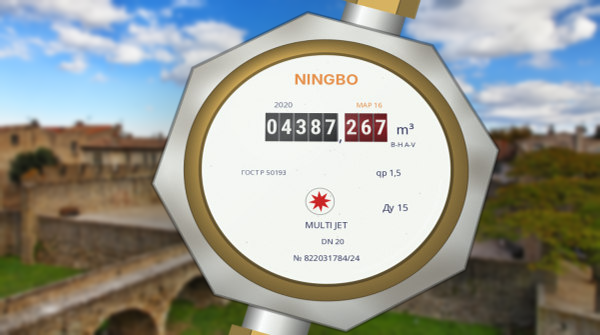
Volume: 4387.267
